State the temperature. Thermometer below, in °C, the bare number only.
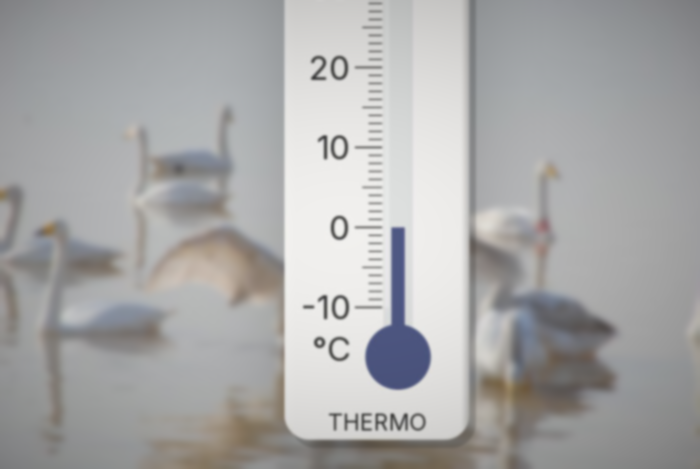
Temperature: 0
